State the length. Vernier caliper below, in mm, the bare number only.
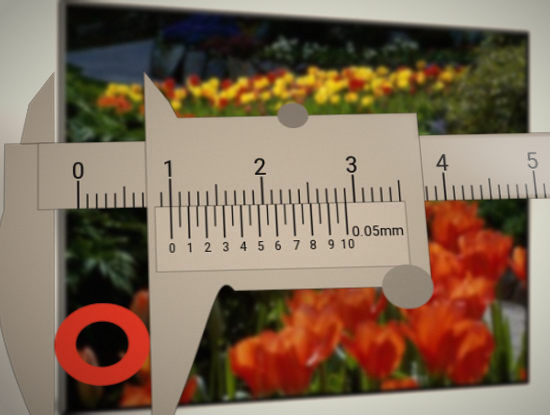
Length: 10.0
